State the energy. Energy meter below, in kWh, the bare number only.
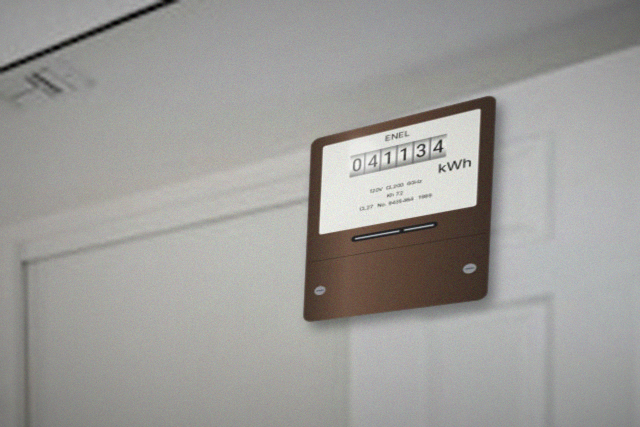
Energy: 41134
